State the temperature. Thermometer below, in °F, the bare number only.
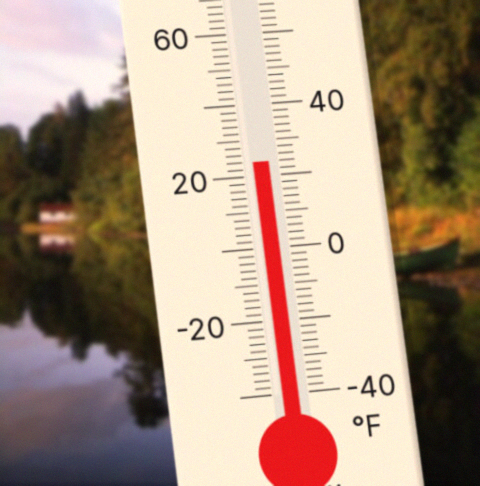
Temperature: 24
